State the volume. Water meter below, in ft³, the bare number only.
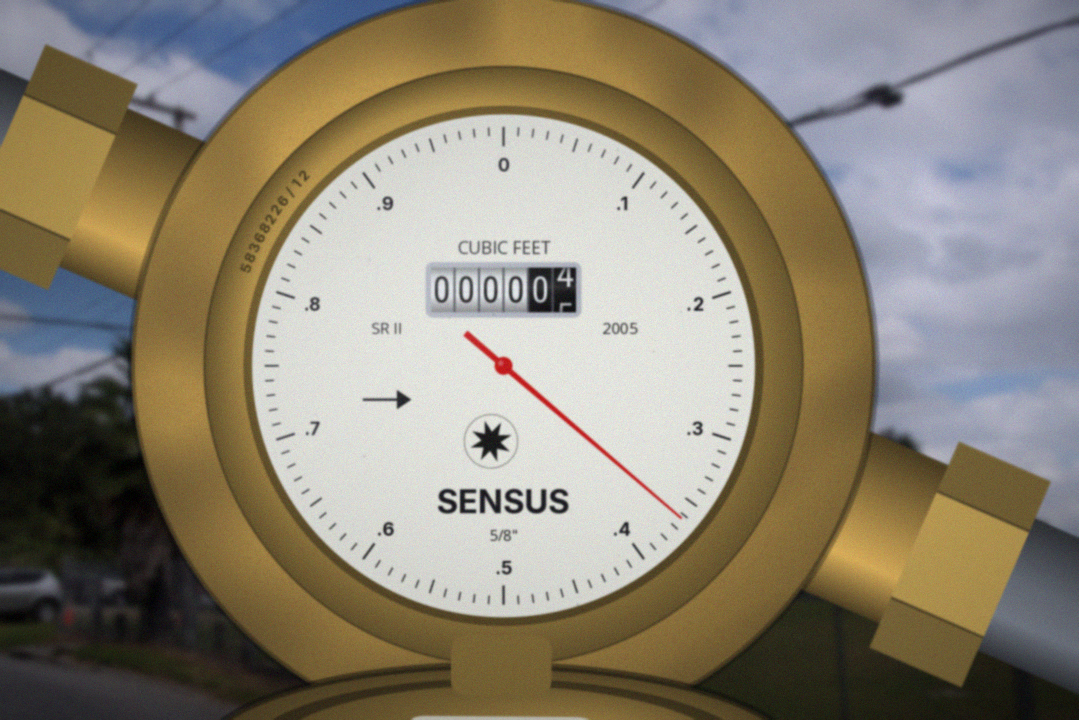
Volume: 4.36
